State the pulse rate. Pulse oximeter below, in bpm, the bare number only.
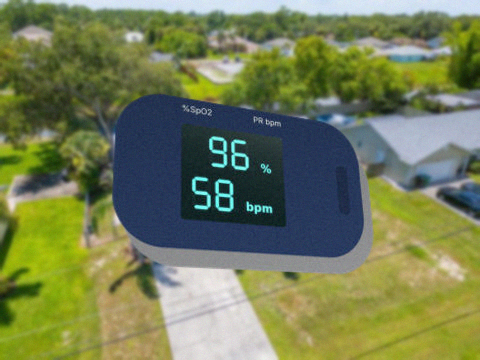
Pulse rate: 58
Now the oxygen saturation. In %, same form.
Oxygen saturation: 96
